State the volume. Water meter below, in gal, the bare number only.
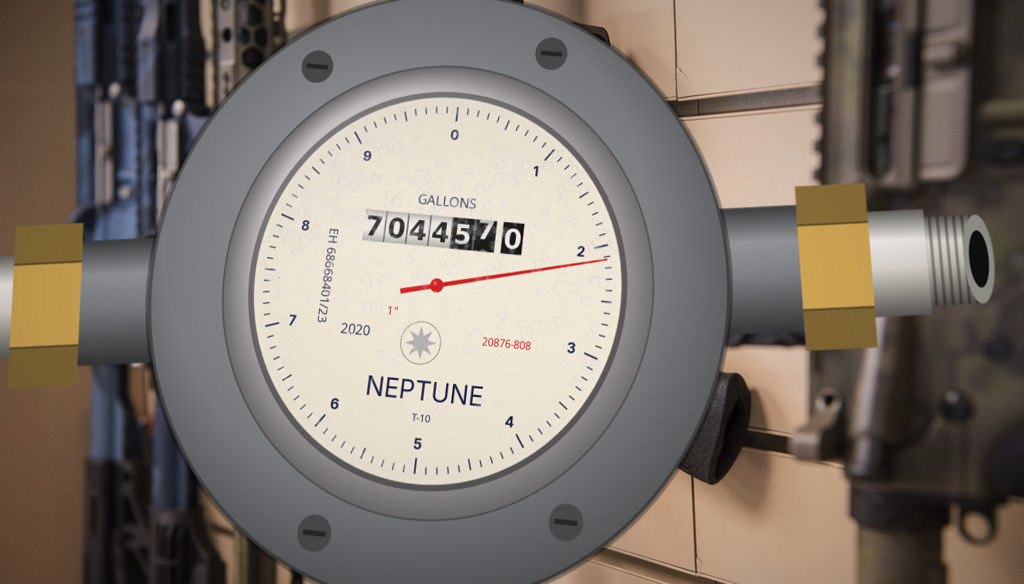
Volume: 7044572.1
